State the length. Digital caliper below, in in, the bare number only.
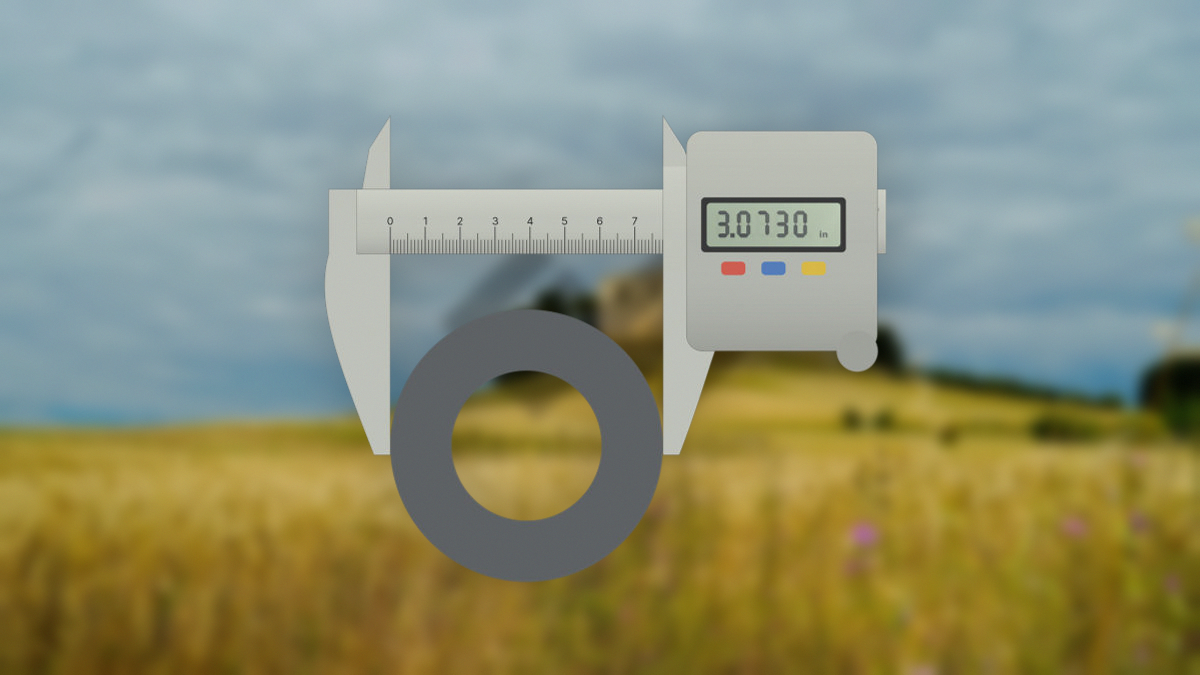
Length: 3.0730
